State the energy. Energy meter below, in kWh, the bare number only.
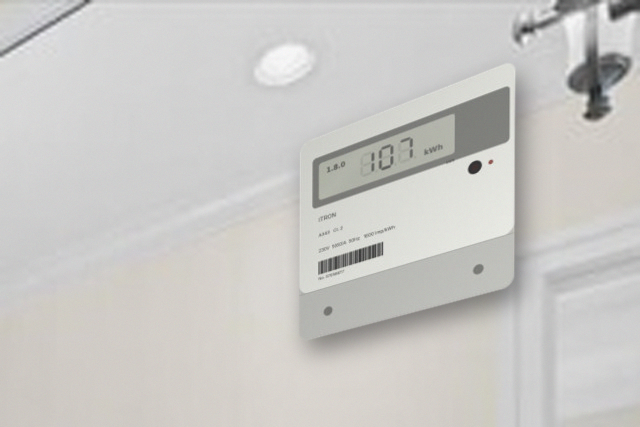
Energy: 107
